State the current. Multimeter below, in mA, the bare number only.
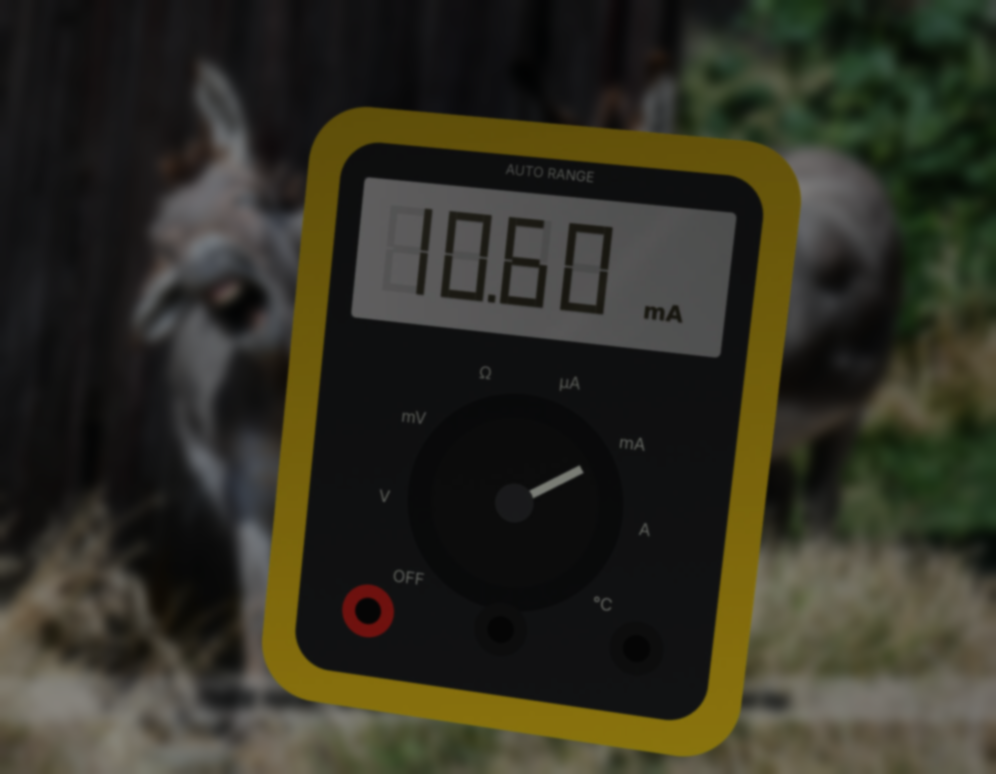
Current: 10.60
